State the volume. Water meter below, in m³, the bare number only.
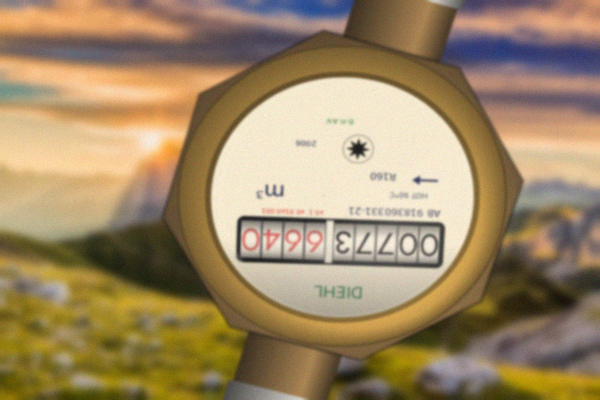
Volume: 773.6640
